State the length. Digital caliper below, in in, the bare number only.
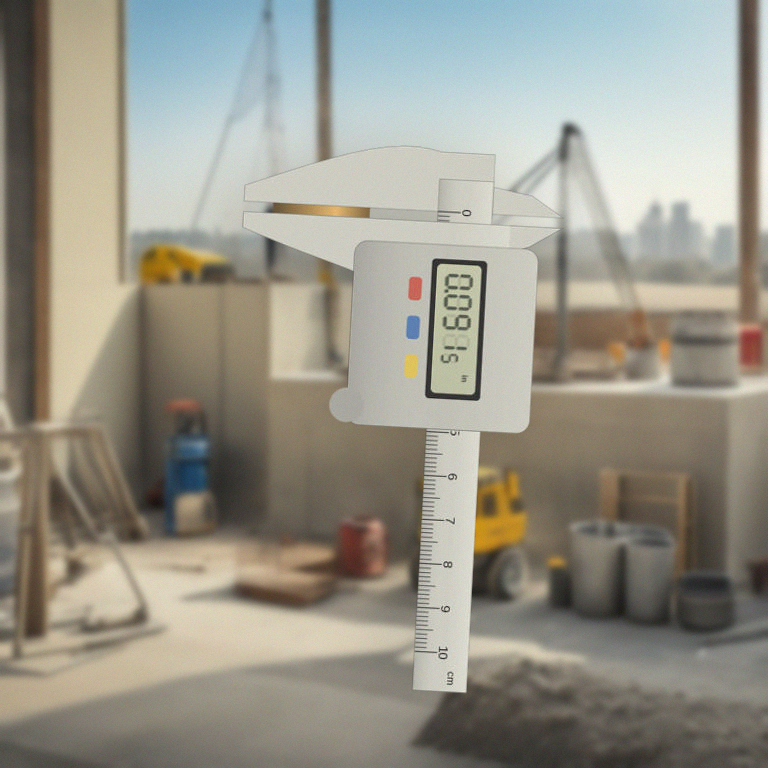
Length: 0.0915
